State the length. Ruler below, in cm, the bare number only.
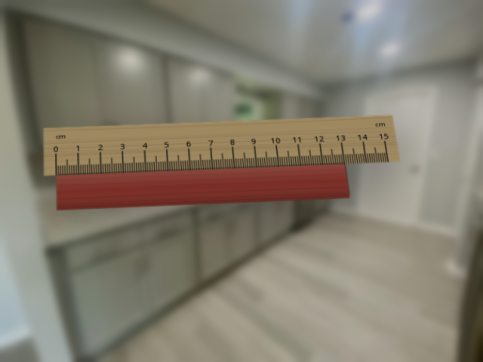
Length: 13
